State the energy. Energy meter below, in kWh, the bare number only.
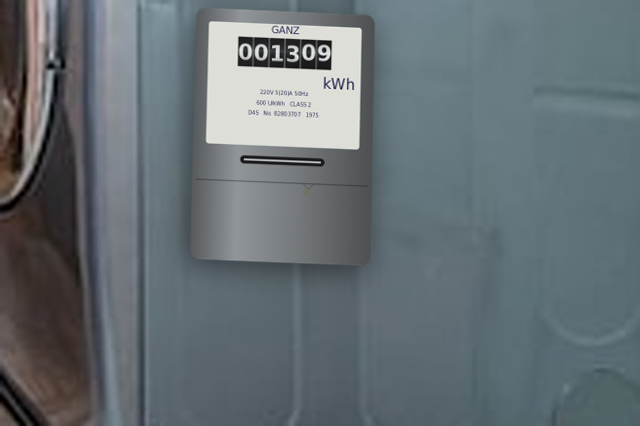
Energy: 1309
